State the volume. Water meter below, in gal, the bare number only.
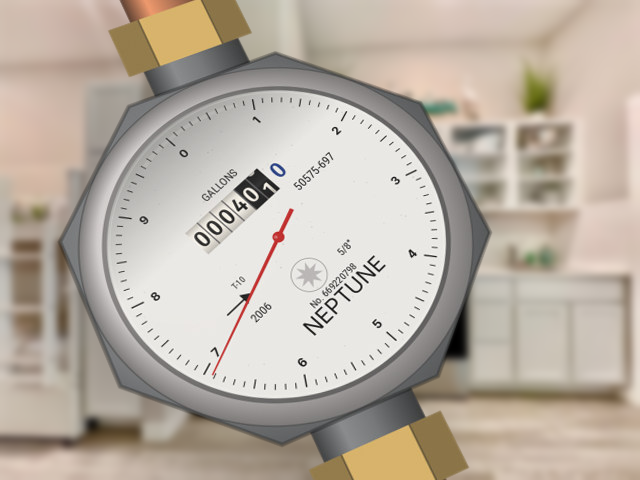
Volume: 4006.9
